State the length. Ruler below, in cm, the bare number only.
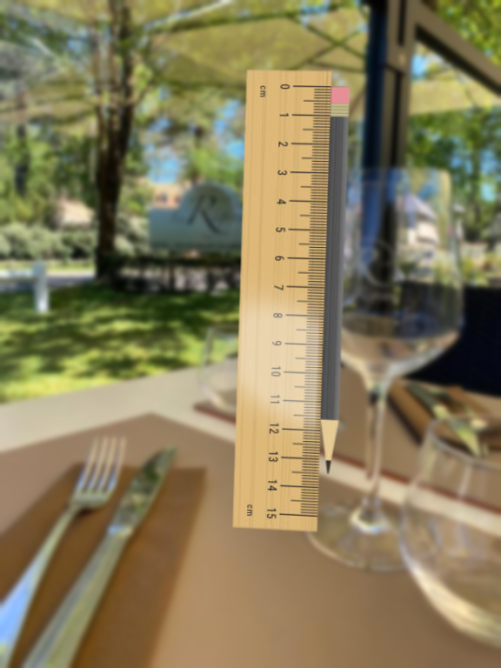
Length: 13.5
